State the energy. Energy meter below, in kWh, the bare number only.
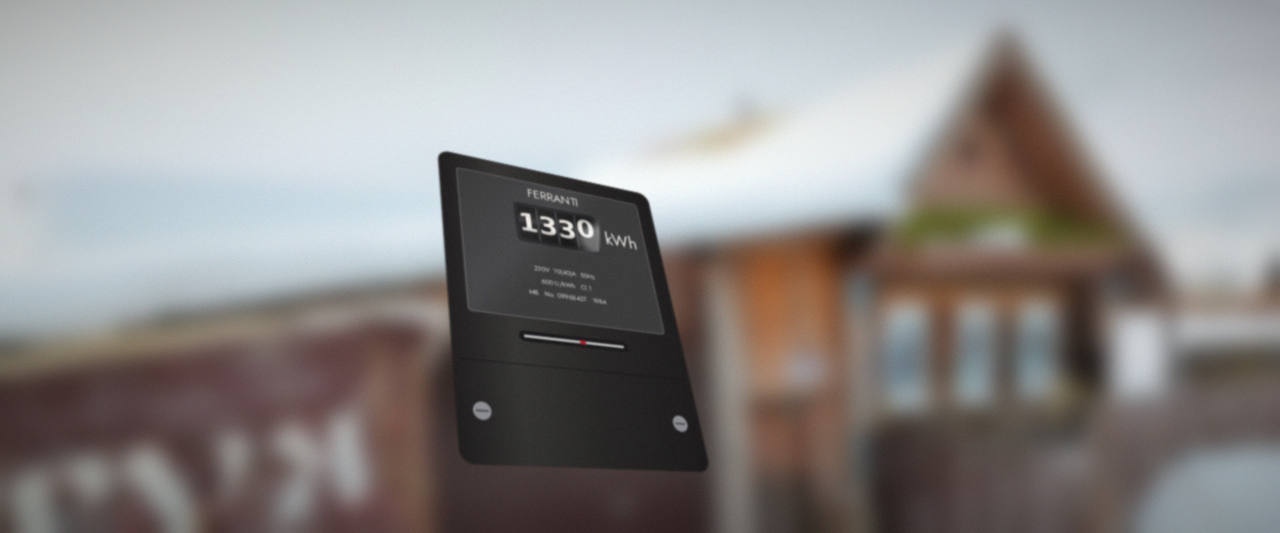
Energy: 1330
